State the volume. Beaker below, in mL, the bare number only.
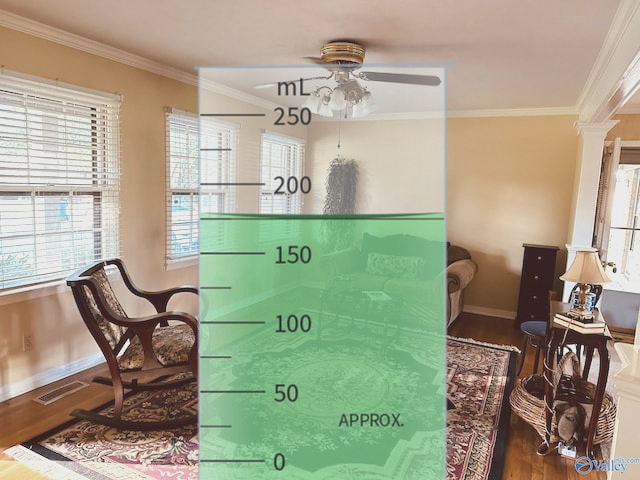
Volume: 175
